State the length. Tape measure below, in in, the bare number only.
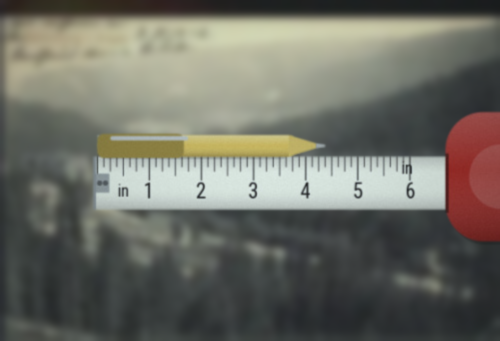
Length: 4.375
